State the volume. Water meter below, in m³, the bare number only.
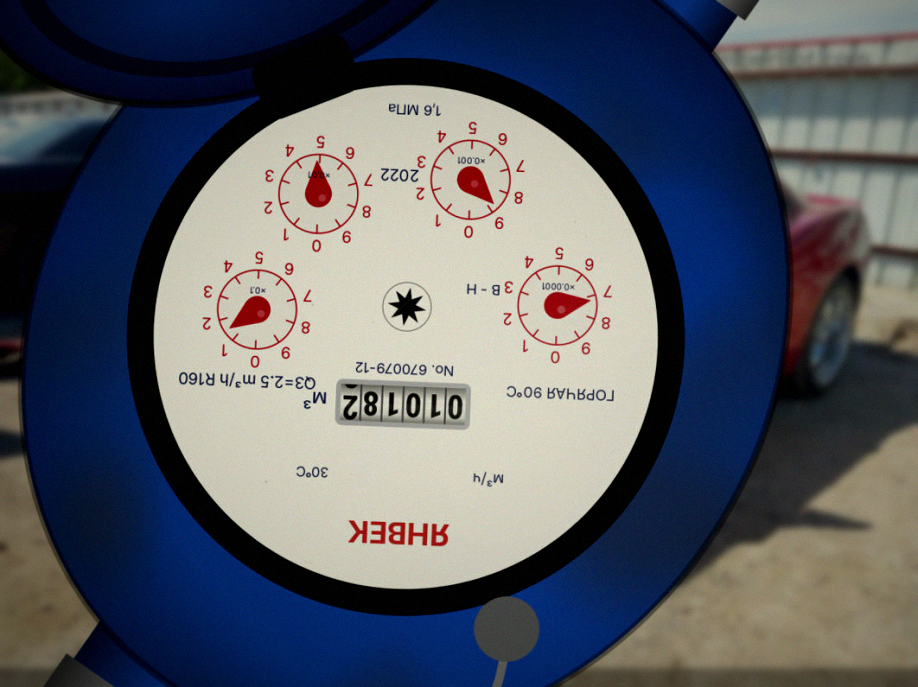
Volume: 10182.1487
